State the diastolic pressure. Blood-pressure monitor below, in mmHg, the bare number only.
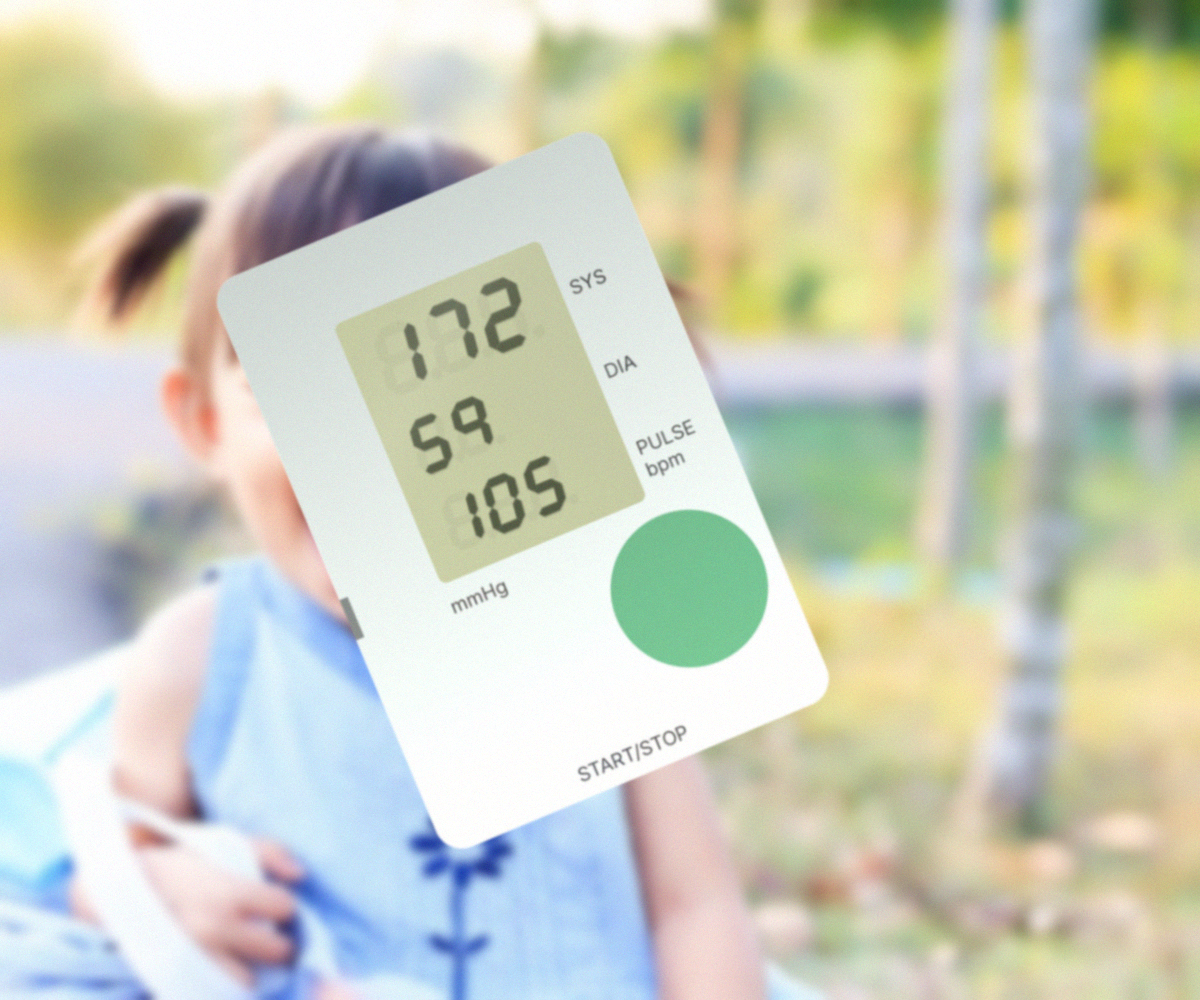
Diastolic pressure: 59
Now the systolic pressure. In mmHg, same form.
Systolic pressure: 172
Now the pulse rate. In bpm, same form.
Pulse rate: 105
